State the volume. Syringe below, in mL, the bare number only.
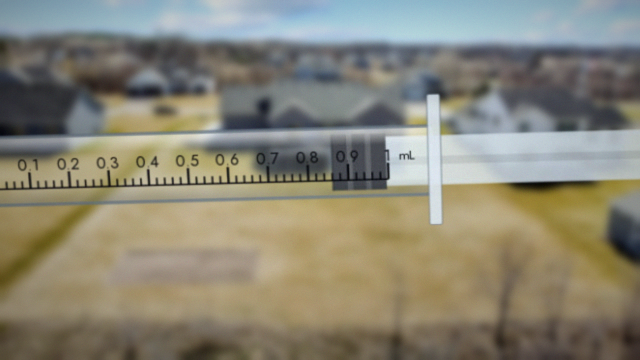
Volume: 0.86
